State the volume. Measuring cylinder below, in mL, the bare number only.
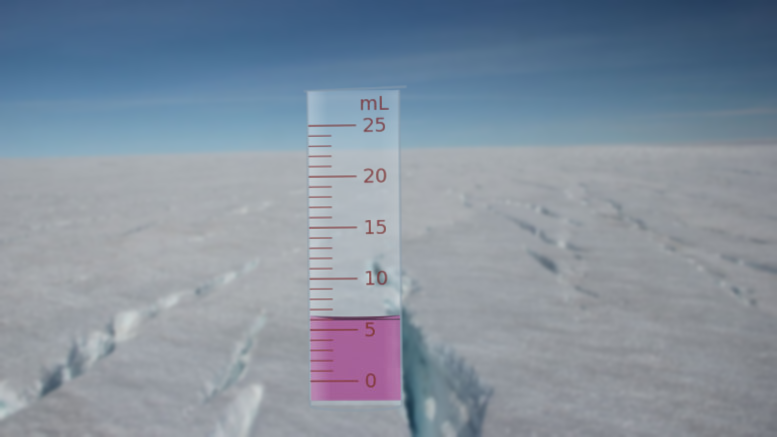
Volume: 6
